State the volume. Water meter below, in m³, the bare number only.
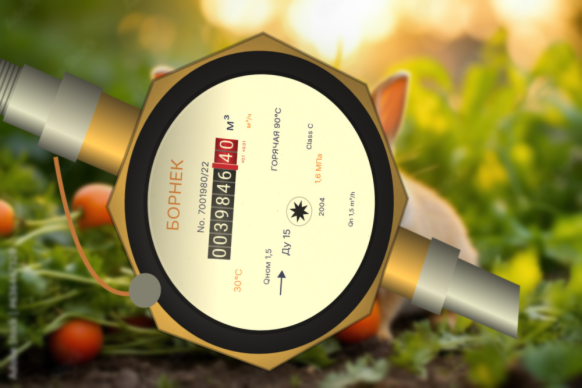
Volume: 39846.40
